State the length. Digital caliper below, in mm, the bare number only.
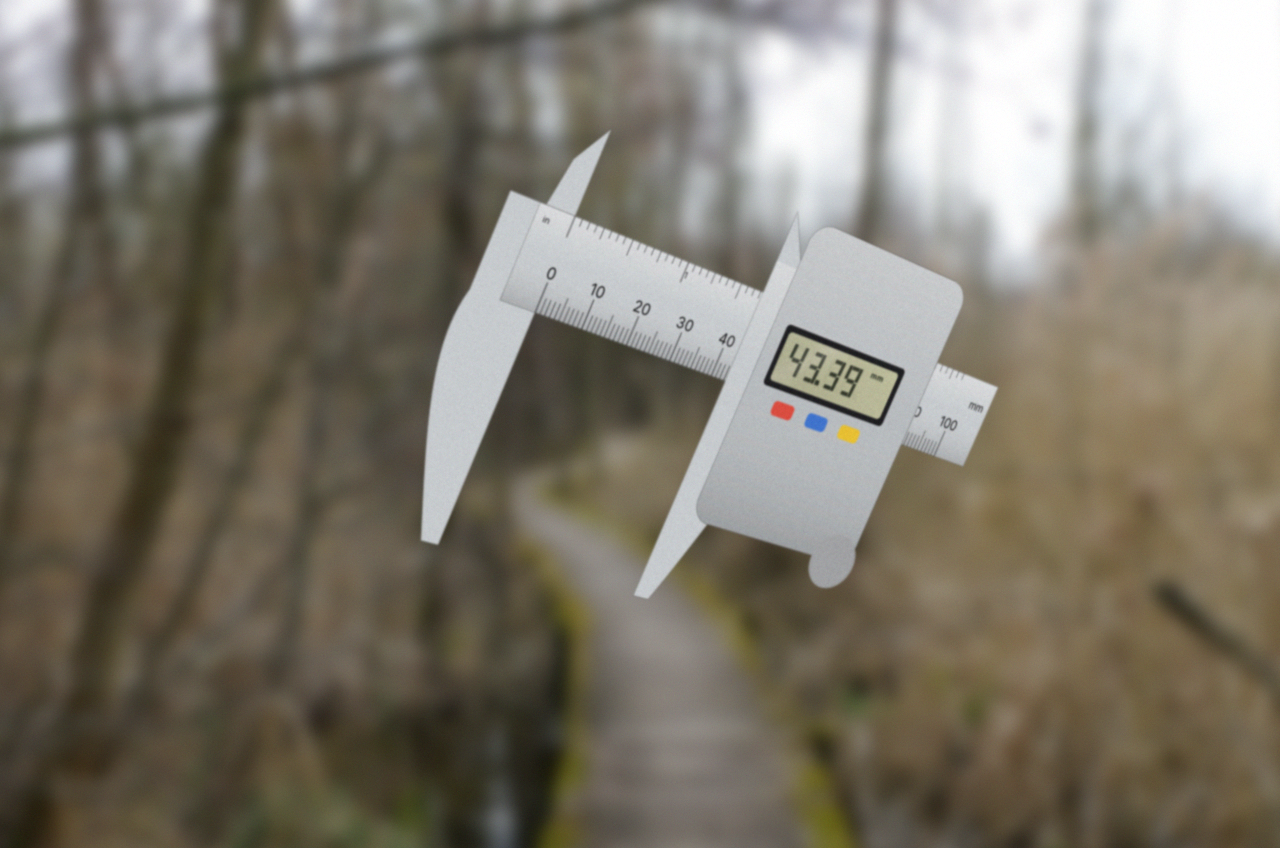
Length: 43.39
